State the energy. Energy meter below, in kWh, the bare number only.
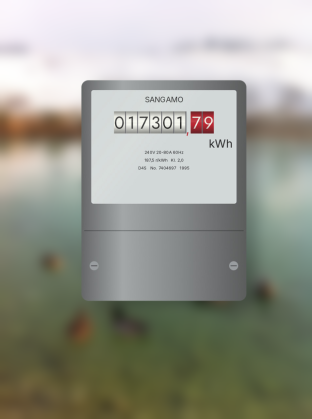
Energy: 17301.79
